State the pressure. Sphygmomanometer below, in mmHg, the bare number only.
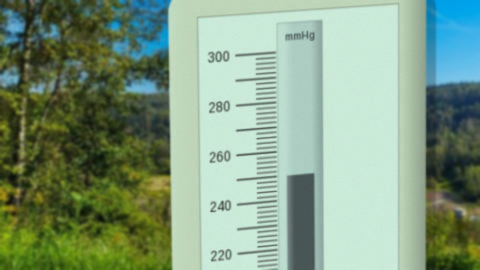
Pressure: 250
